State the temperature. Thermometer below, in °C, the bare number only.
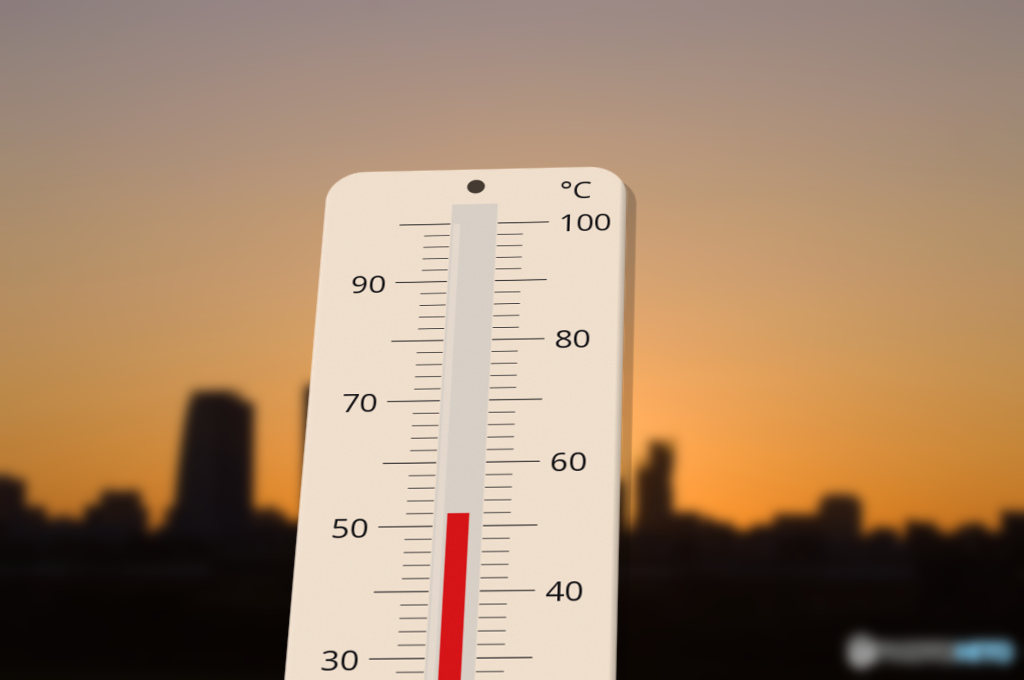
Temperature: 52
